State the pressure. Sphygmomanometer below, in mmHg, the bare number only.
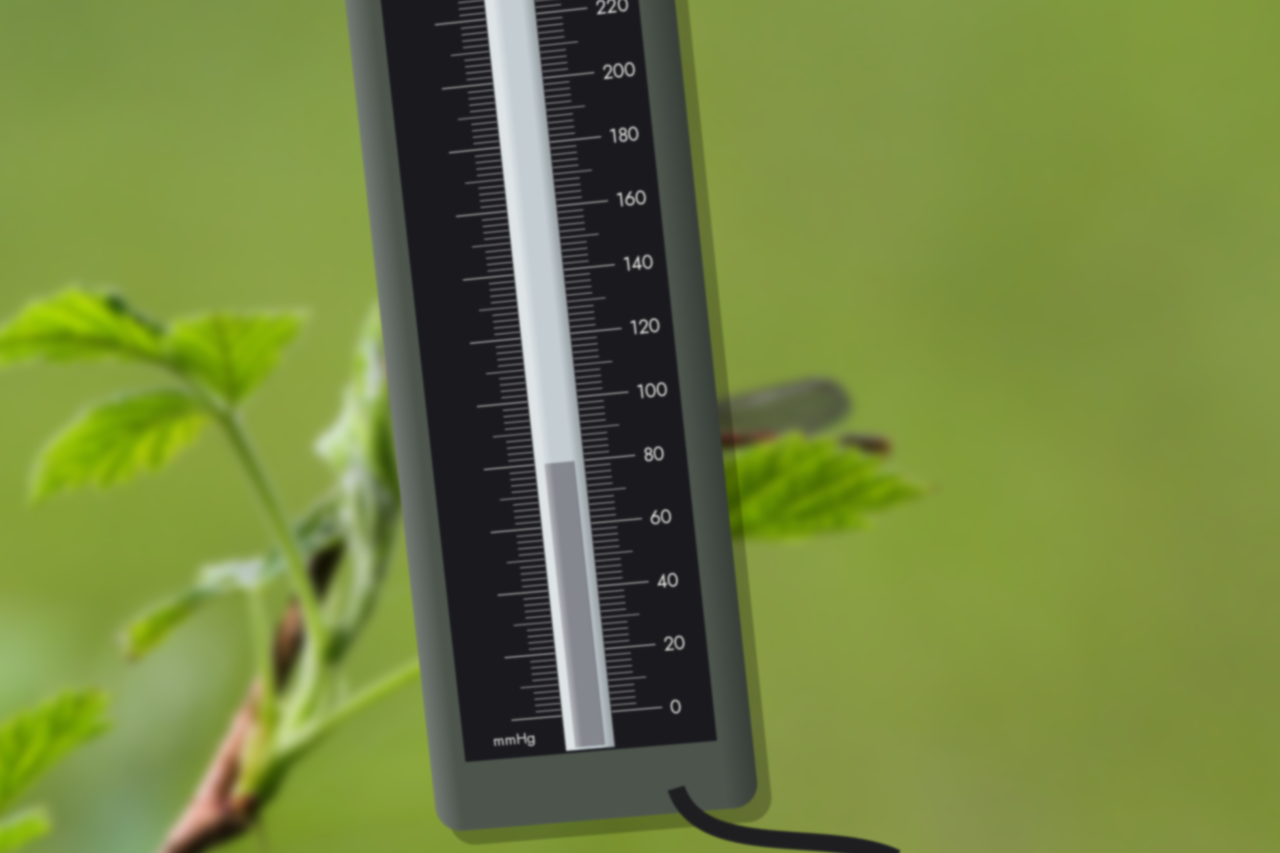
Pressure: 80
